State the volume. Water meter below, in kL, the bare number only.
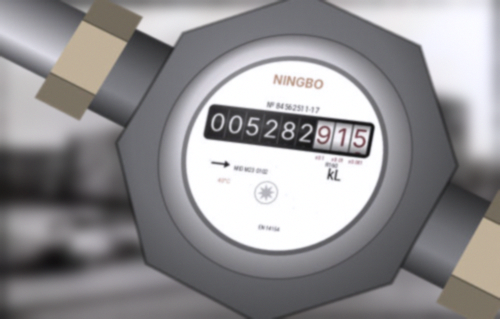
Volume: 5282.915
